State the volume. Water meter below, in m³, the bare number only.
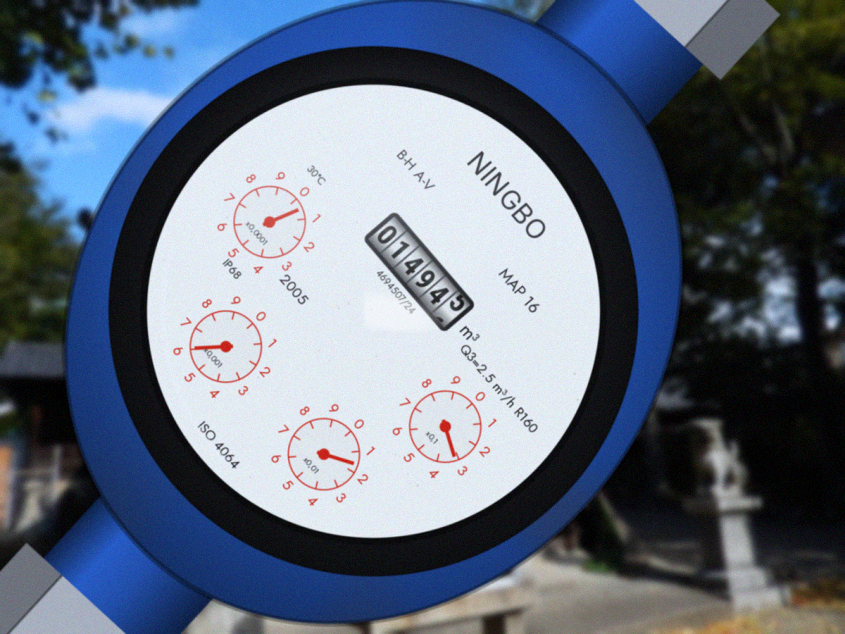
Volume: 14945.3160
